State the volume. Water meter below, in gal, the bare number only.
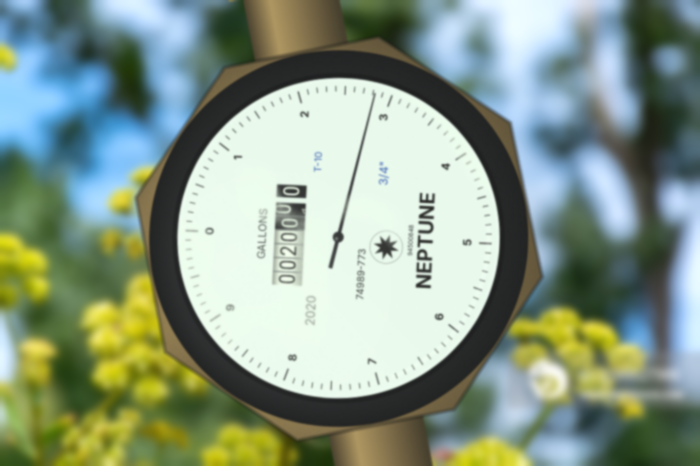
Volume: 20002.8
